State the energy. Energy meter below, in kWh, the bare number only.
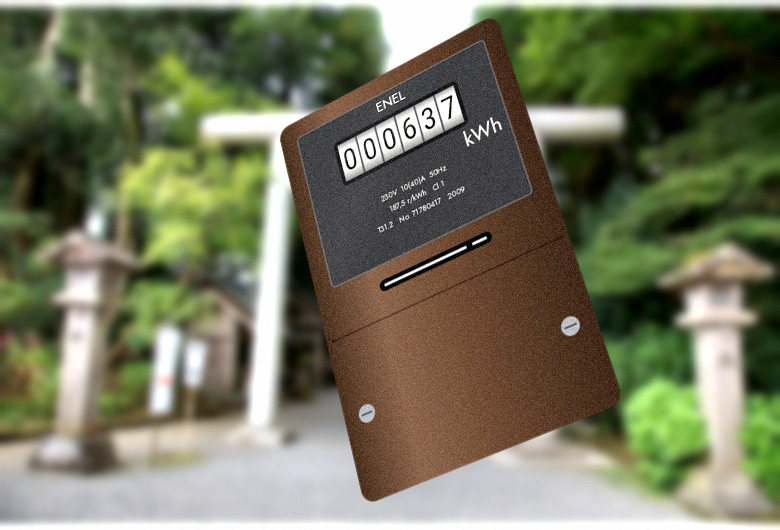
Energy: 637
